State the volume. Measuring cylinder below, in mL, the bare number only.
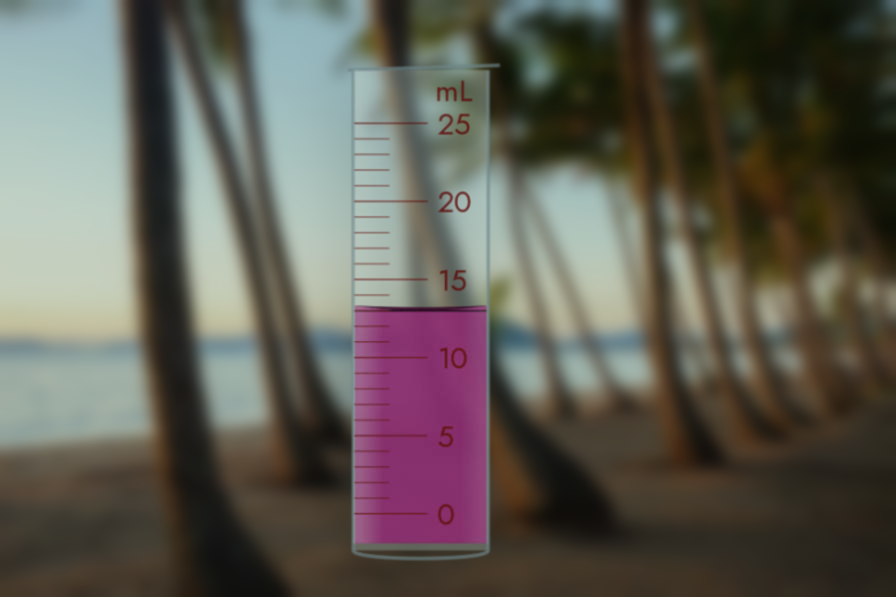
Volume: 13
